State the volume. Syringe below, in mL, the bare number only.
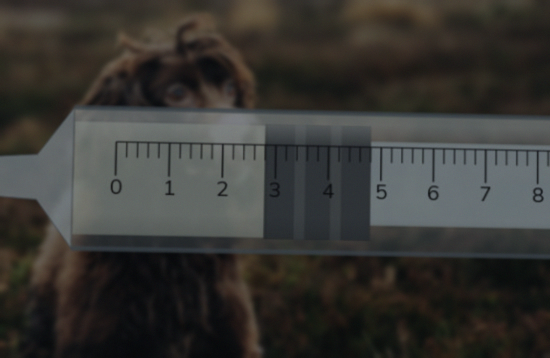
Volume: 2.8
